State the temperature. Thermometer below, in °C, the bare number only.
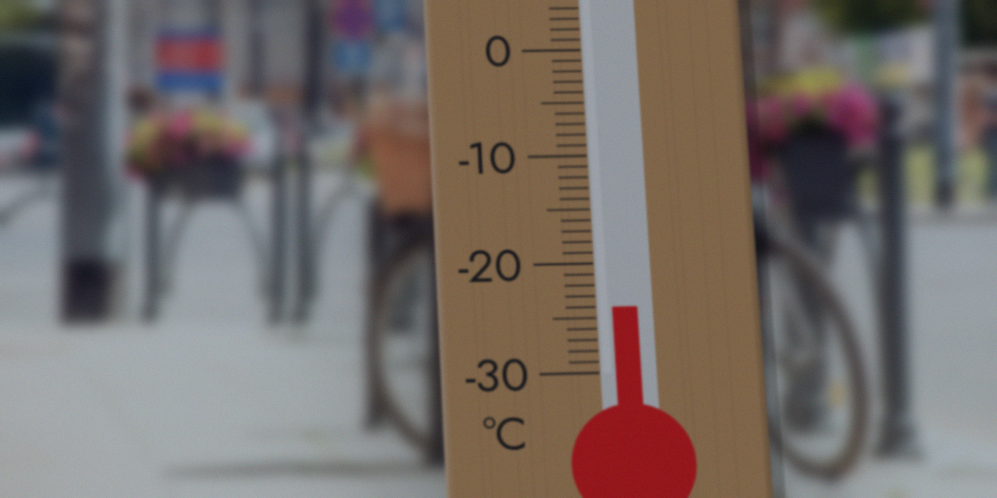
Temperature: -24
